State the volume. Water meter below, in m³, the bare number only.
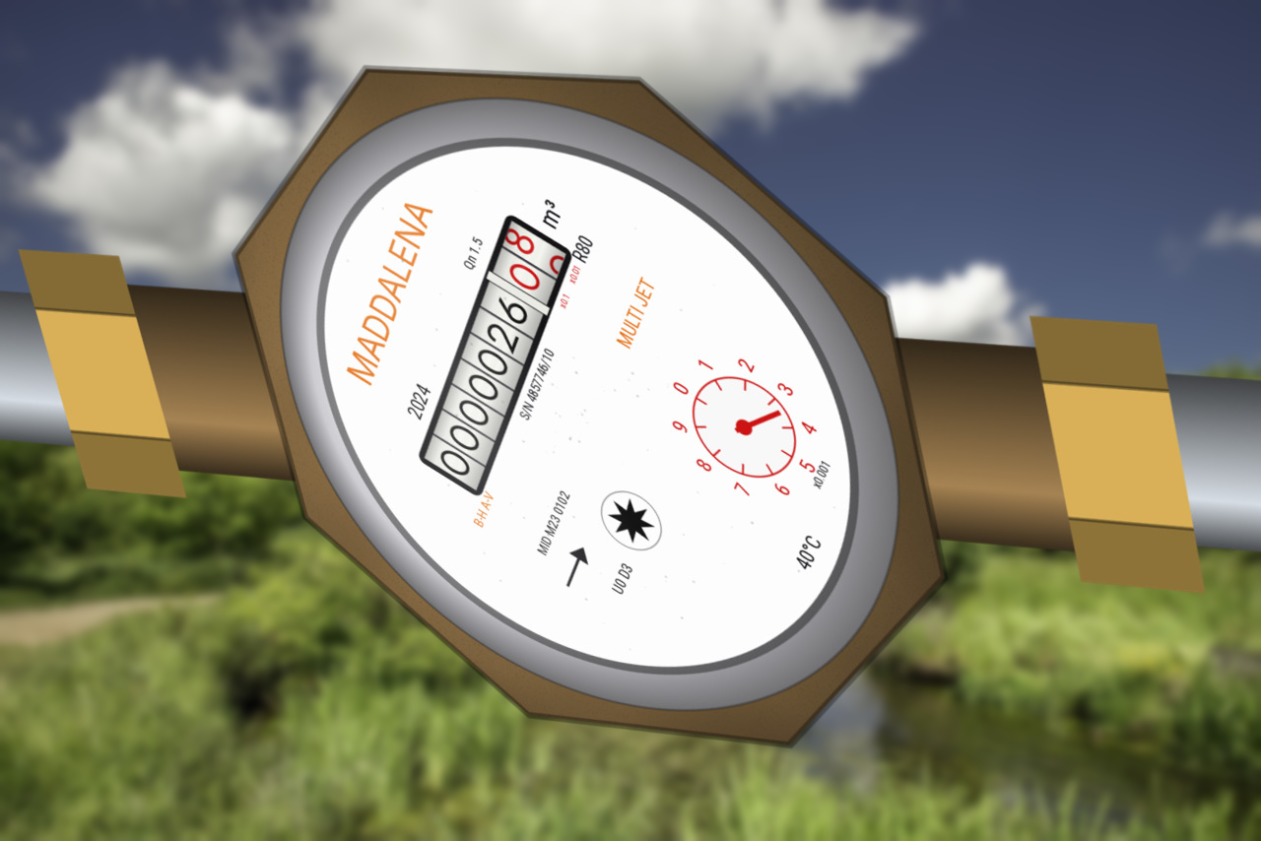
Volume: 26.083
